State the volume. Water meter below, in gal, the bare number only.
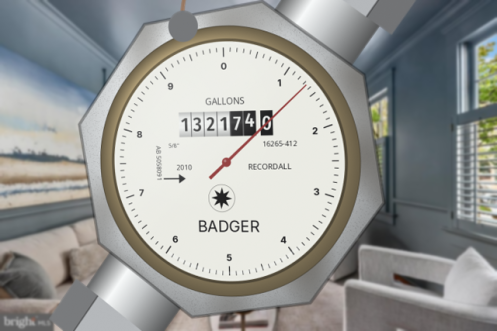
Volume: 1321741.3
